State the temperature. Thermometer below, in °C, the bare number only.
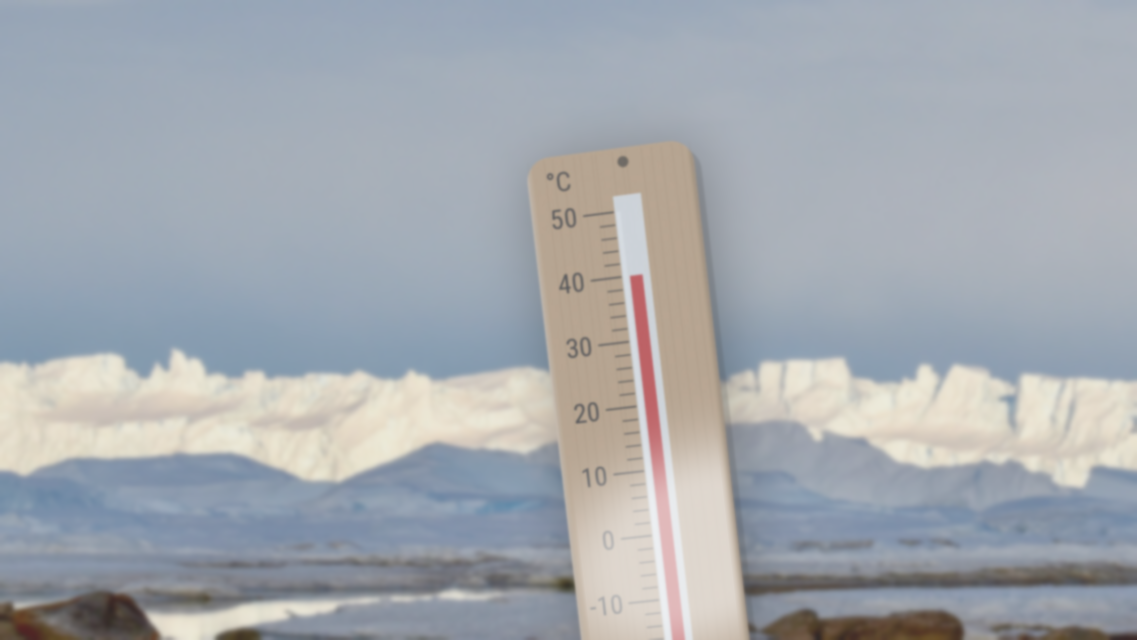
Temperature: 40
